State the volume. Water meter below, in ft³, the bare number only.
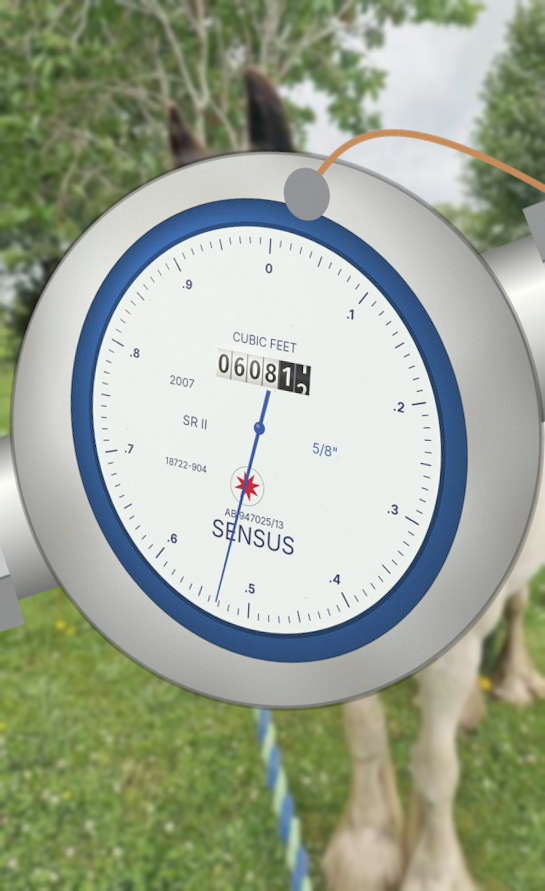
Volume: 60811.53
